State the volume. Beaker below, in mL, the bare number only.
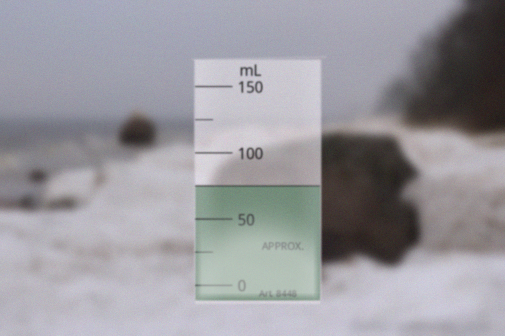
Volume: 75
